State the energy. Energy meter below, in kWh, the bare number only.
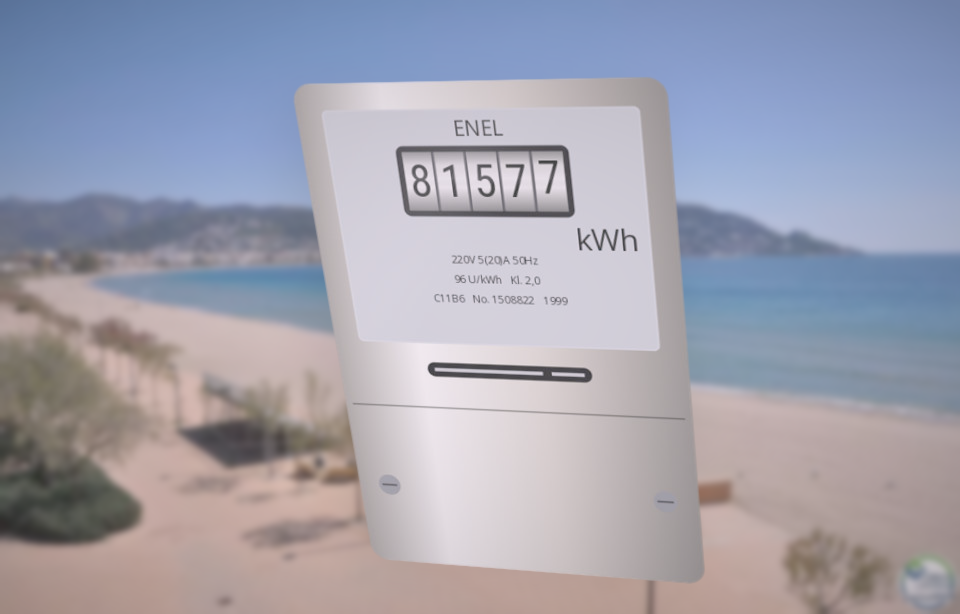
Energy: 81577
